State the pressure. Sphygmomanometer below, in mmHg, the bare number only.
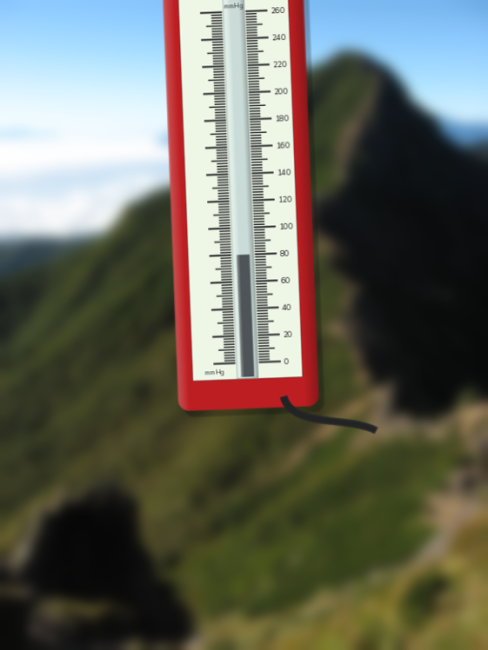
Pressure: 80
